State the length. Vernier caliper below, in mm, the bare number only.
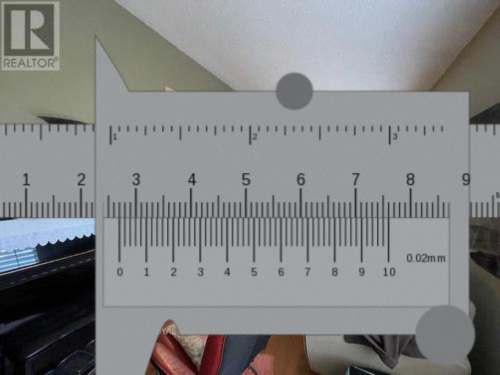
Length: 27.0
